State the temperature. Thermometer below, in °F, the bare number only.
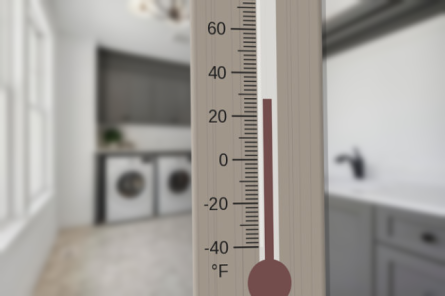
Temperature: 28
